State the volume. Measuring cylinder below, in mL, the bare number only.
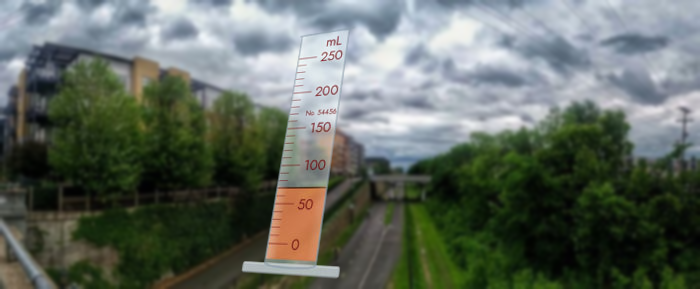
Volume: 70
